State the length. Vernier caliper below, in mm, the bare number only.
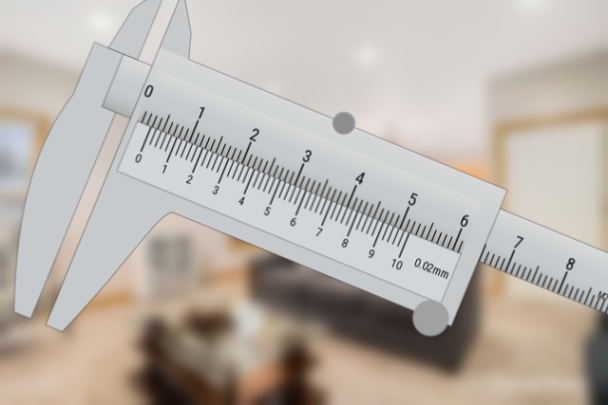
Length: 2.8
